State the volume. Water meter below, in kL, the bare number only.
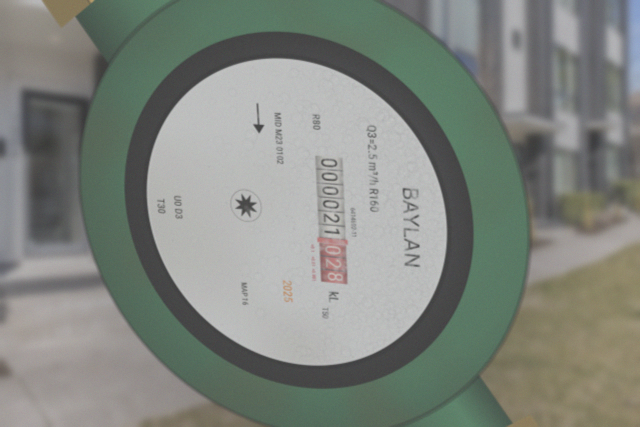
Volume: 21.028
